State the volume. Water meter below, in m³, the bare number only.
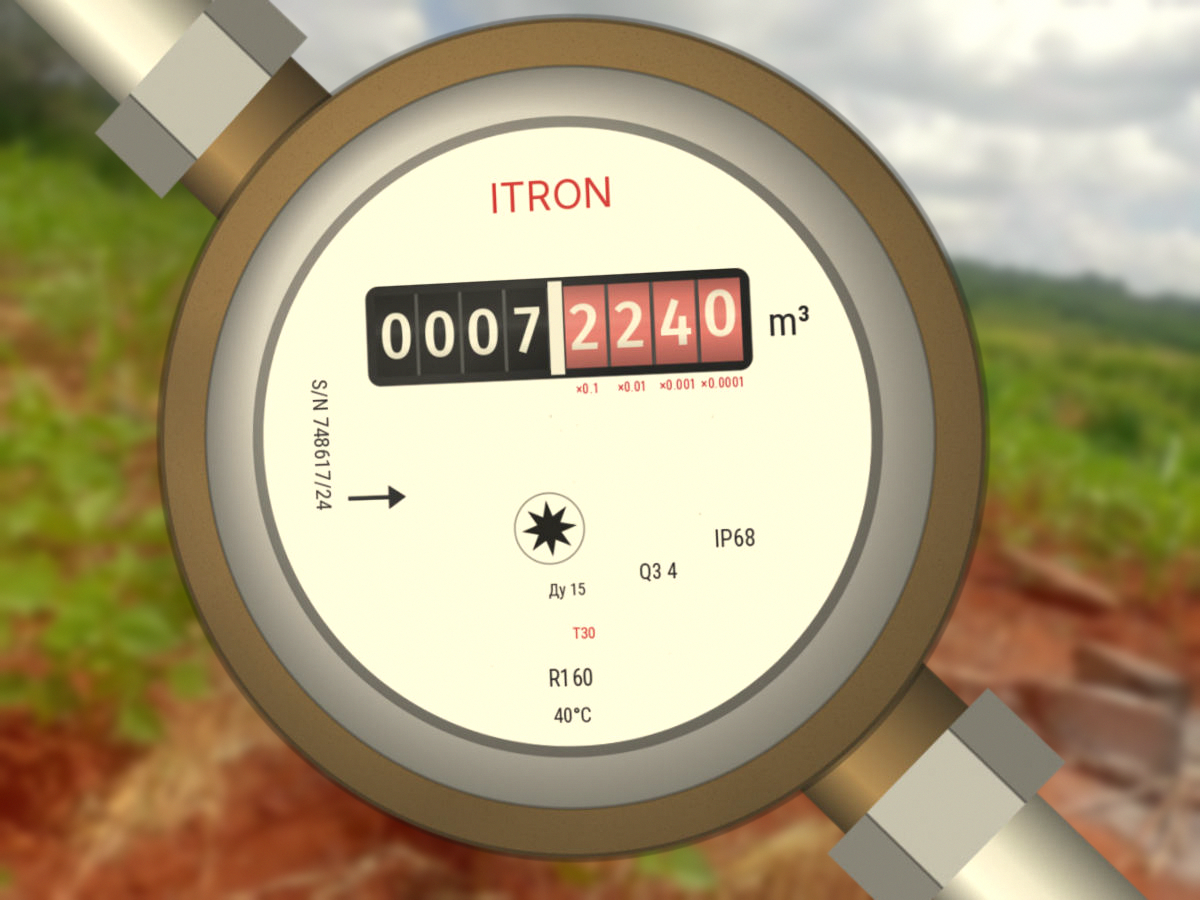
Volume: 7.2240
